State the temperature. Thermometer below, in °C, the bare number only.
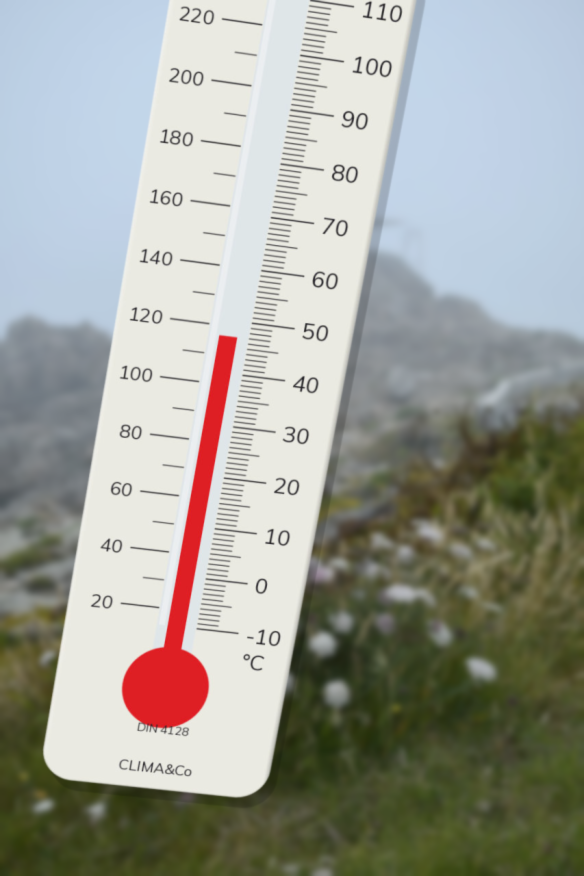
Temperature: 47
